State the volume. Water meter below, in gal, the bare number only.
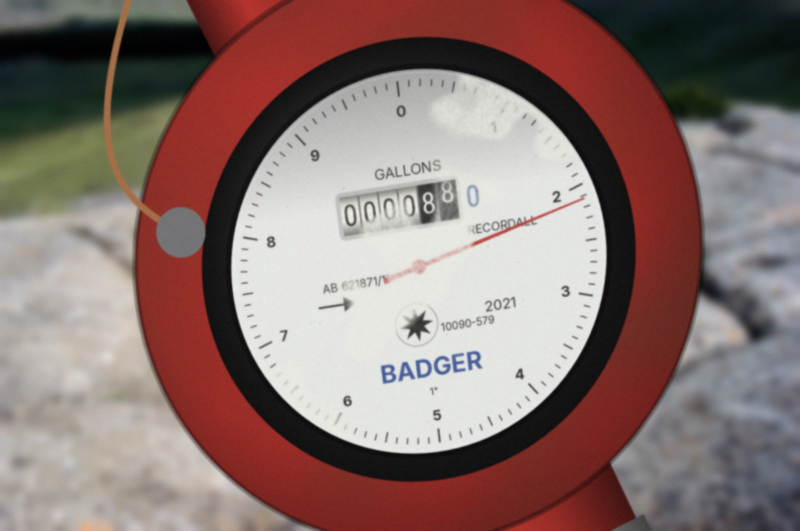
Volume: 882.1
